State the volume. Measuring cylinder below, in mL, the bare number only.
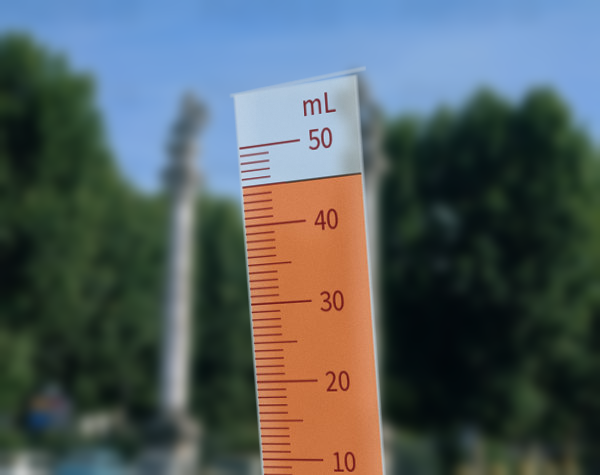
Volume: 45
